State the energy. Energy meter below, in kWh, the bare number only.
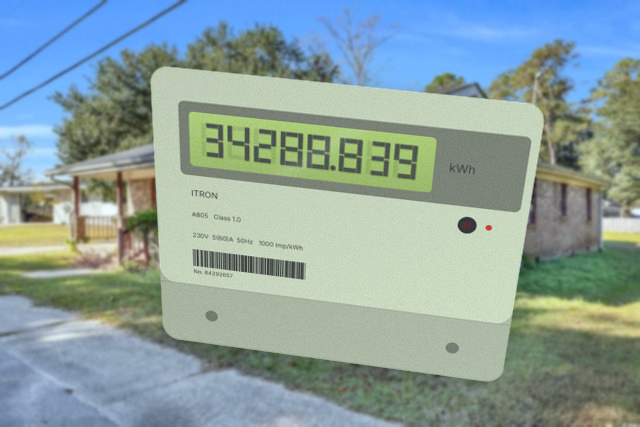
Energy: 34288.839
